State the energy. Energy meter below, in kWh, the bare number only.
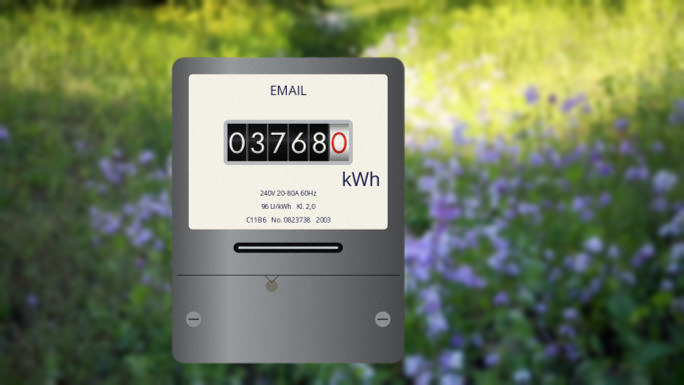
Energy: 3768.0
